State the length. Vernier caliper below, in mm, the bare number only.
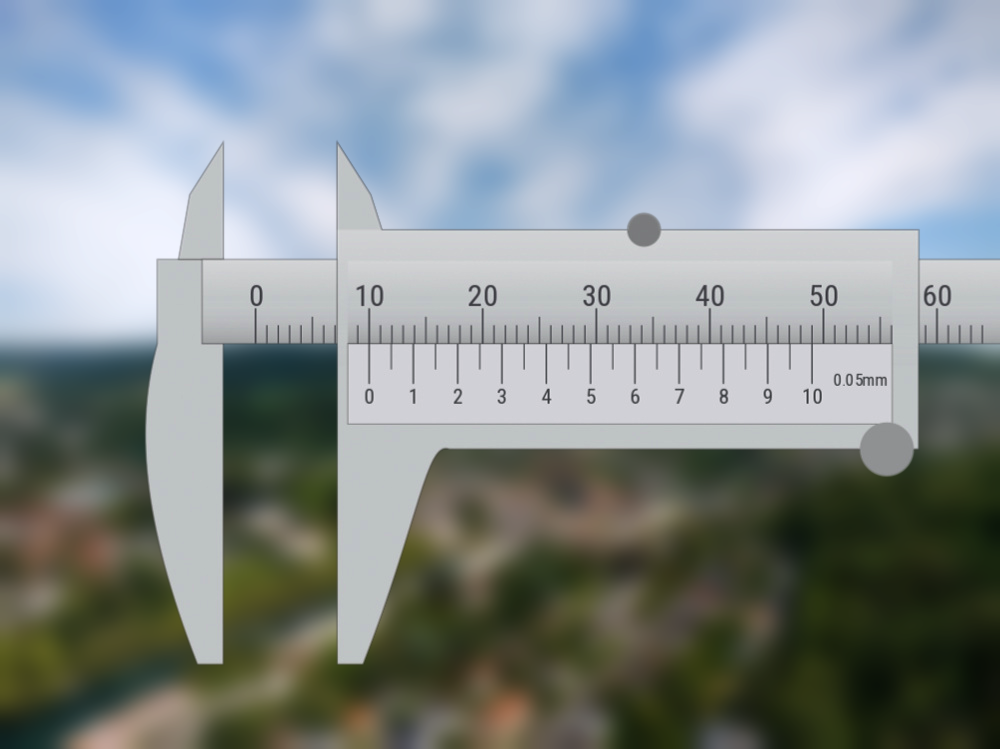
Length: 10.0
